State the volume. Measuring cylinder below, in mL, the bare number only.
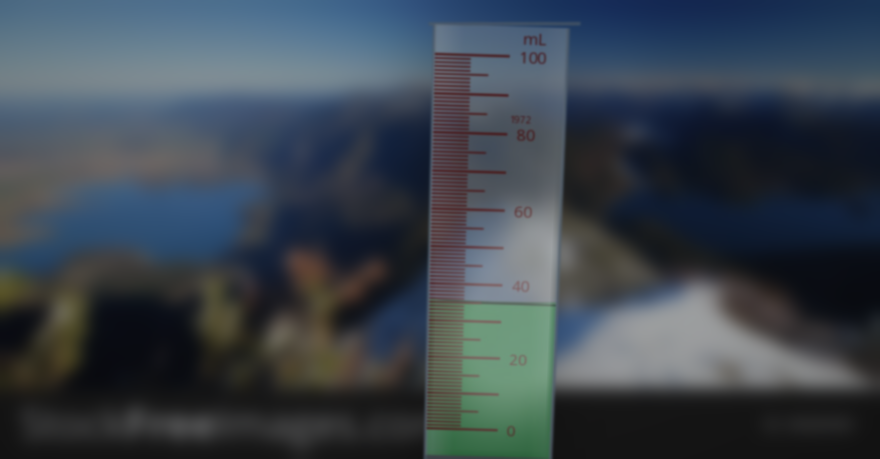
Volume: 35
